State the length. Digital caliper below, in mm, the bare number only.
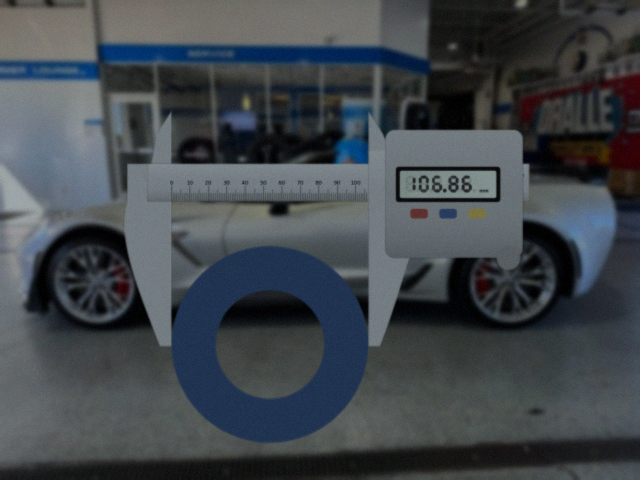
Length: 106.86
